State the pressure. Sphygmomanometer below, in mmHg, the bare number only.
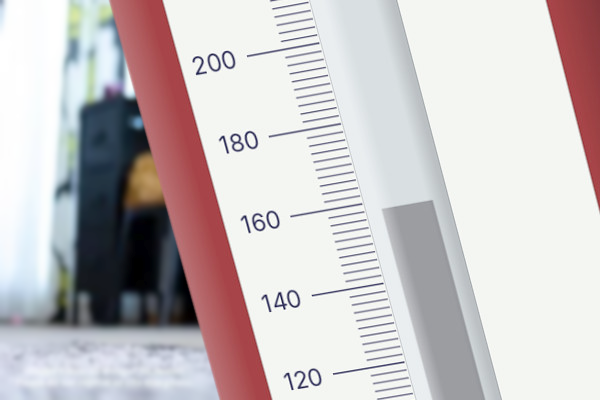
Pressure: 158
